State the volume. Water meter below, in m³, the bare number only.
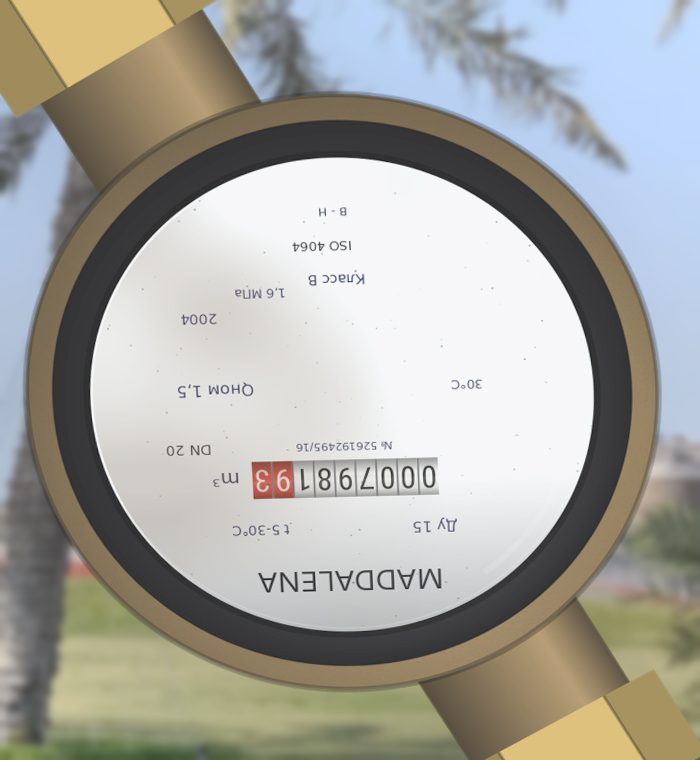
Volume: 7981.93
